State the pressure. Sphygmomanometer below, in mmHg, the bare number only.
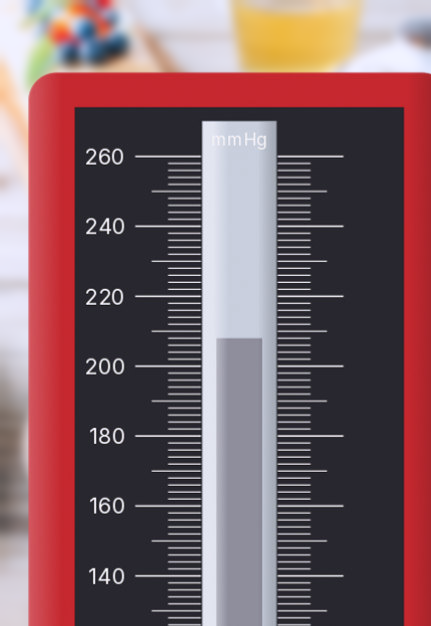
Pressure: 208
